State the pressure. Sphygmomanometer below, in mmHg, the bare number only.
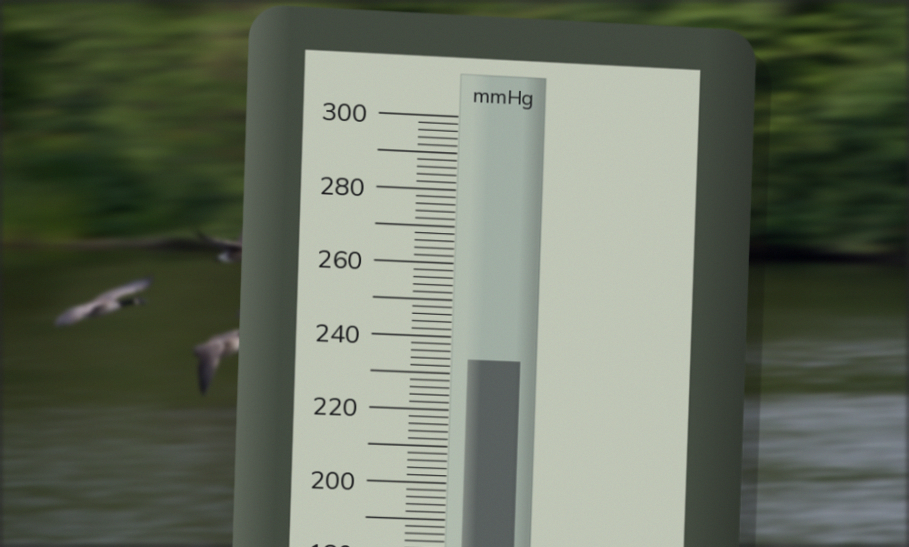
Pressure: 234
